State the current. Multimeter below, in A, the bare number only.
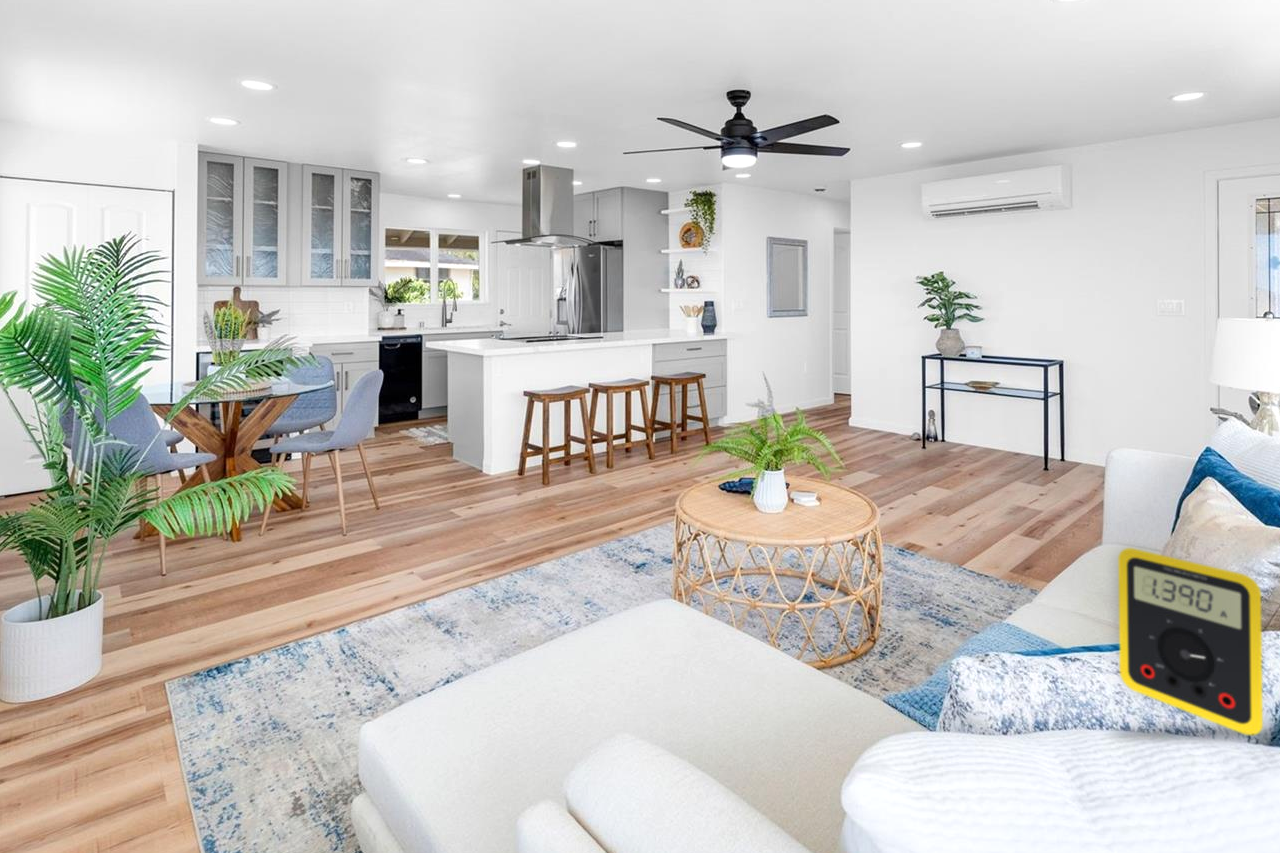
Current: 1.390
